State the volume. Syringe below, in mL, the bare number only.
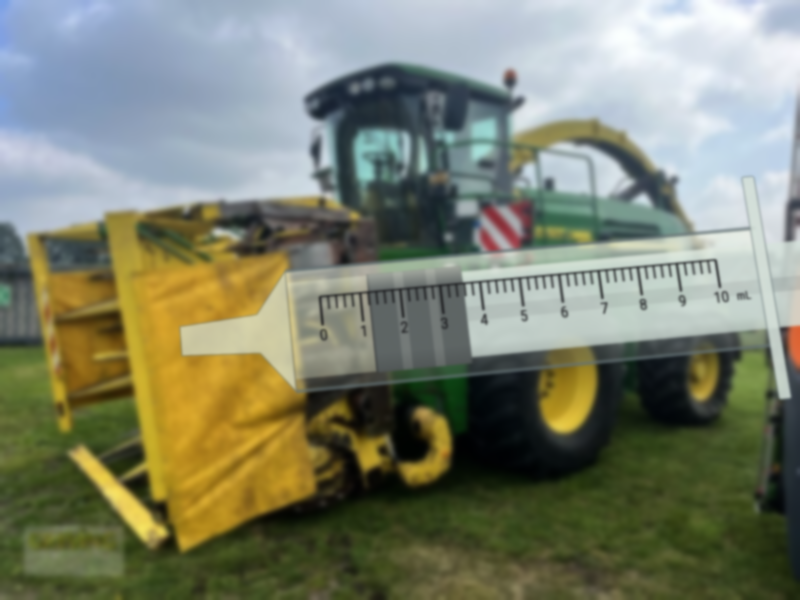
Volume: 1.2
